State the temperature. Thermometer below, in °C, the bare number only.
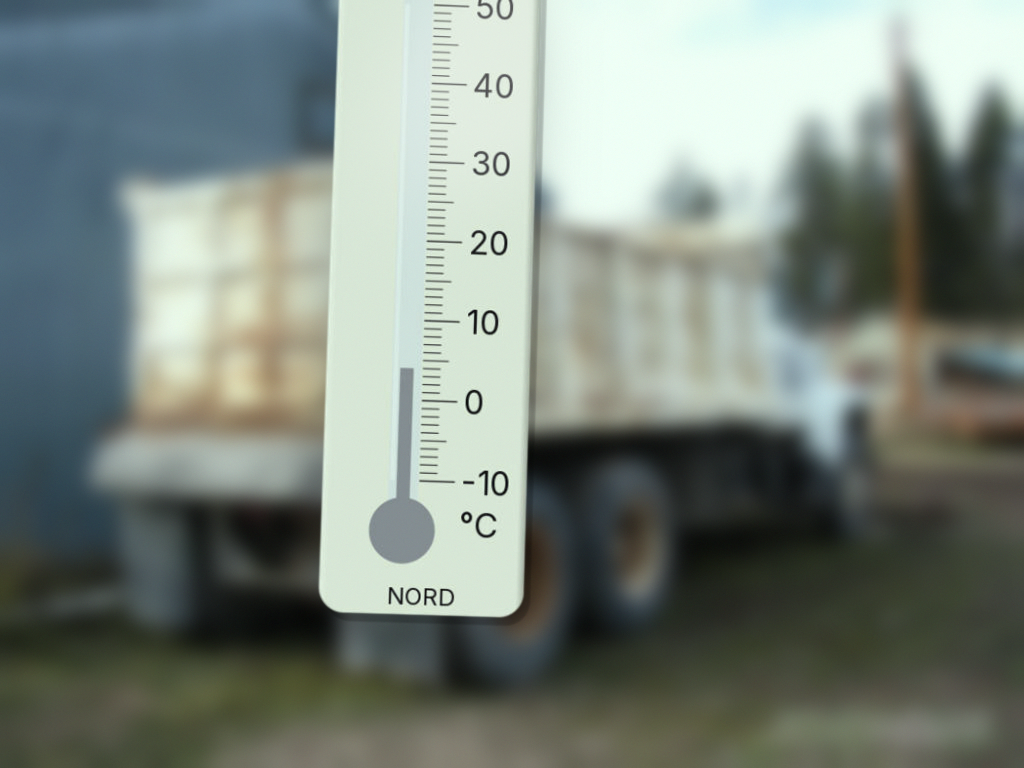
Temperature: 4
